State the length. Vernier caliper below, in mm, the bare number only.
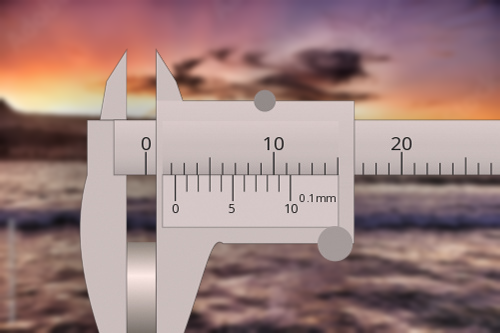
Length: 2.3
